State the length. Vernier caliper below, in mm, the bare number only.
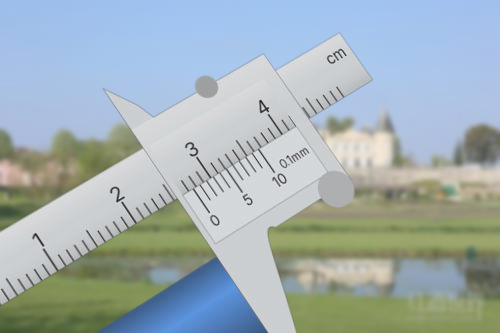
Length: 27.6
